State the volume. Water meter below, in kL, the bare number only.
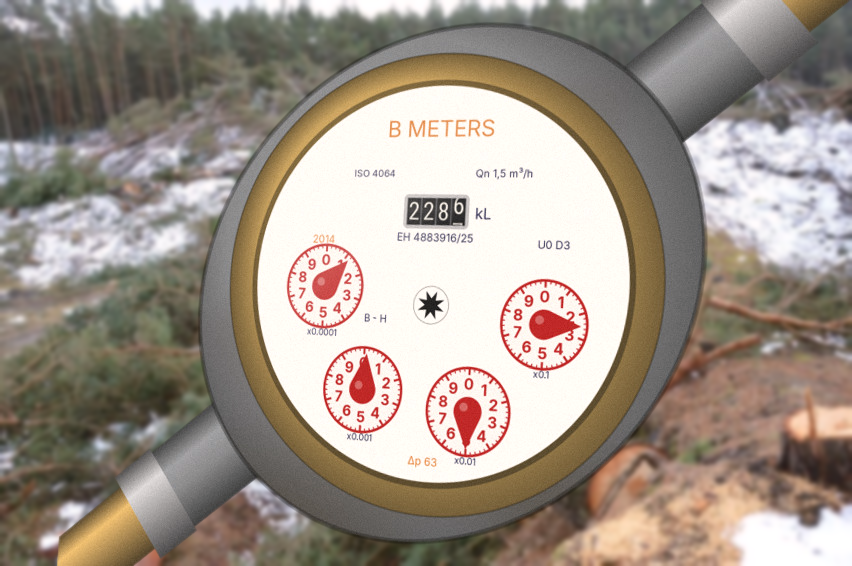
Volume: 2286.2501
